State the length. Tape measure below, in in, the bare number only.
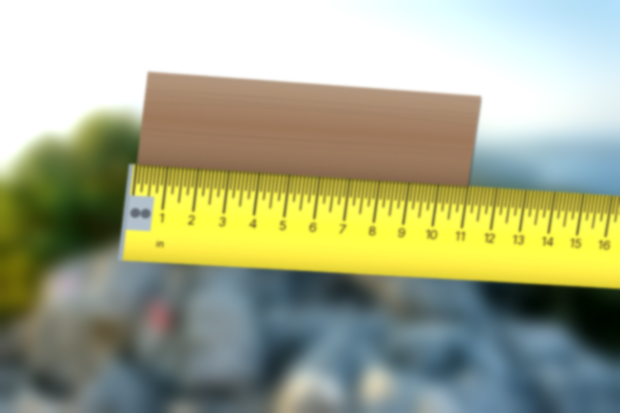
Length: 11
